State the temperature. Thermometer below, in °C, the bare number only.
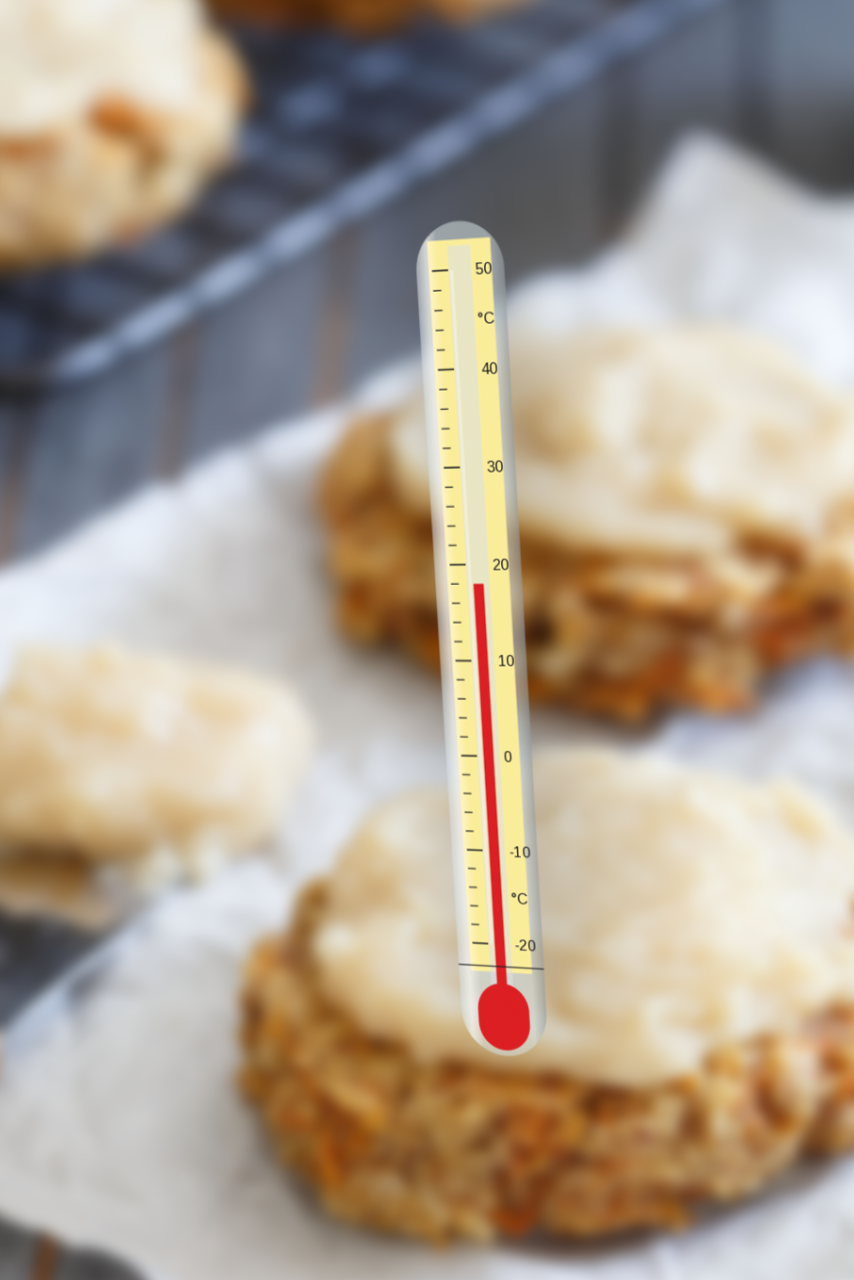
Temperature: 18
